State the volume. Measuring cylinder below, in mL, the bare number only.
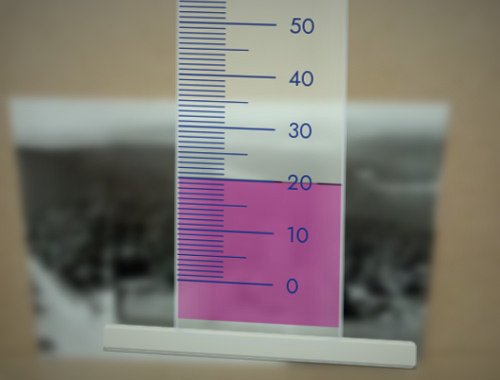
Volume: 20
